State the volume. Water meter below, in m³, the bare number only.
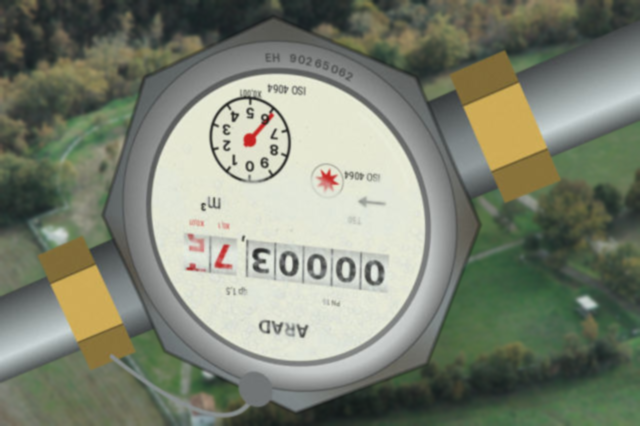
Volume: 3.746
